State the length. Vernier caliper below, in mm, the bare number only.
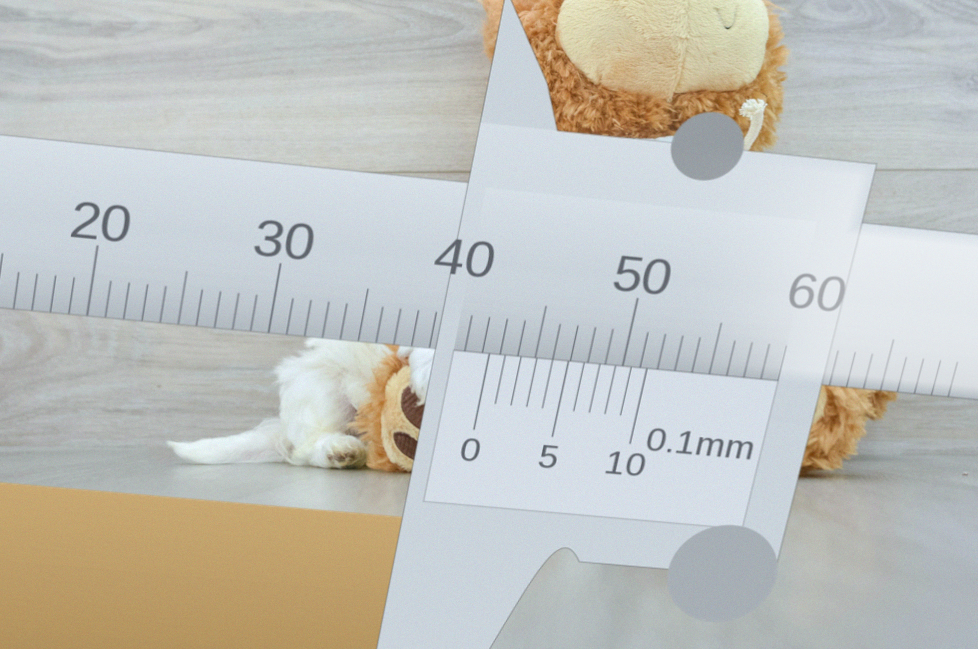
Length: 42.4
